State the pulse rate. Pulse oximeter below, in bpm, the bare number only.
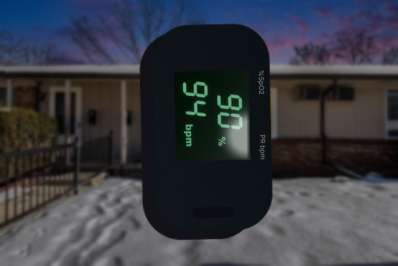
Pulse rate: 94
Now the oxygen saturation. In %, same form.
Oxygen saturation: 90
